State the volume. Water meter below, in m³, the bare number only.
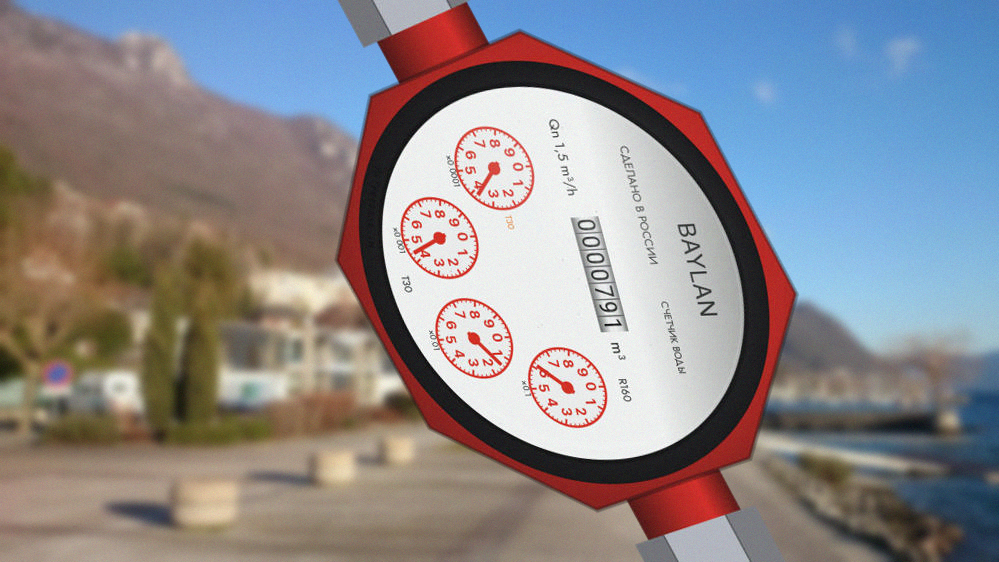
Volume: 791.6143
